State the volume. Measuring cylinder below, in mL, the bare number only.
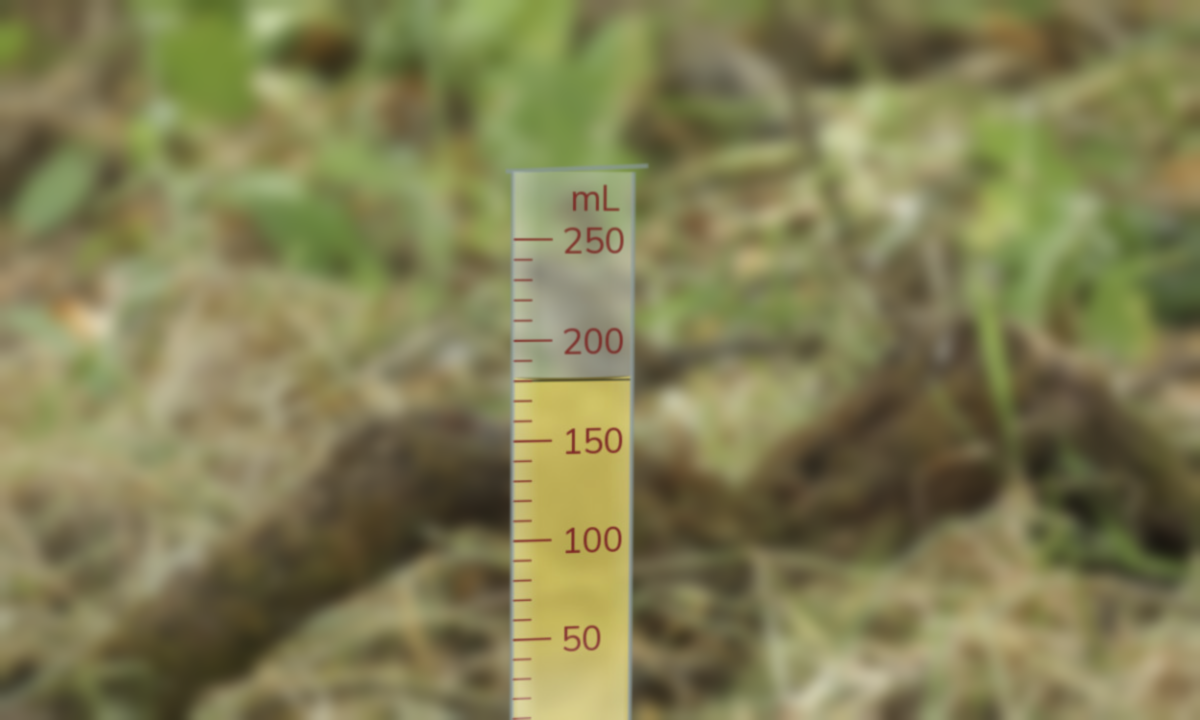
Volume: 180
